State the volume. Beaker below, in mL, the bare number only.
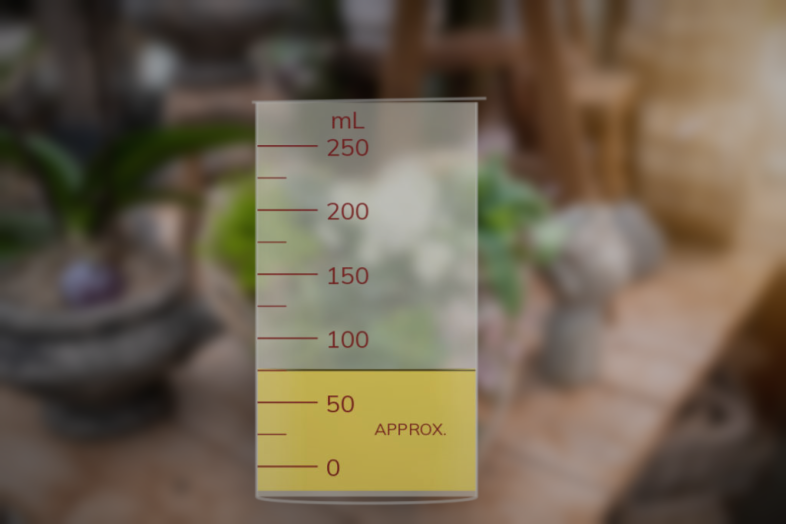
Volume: 75
